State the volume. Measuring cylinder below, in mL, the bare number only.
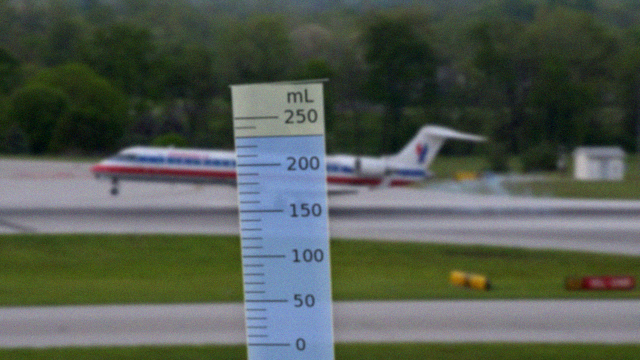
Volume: 230
